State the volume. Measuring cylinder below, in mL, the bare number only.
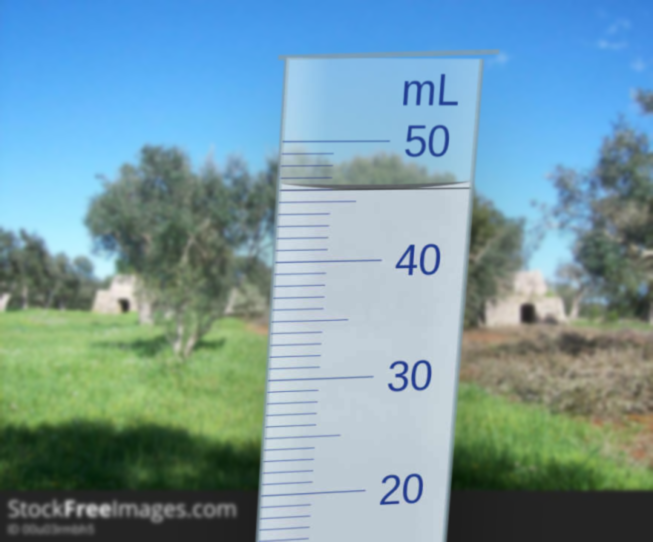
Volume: 46
